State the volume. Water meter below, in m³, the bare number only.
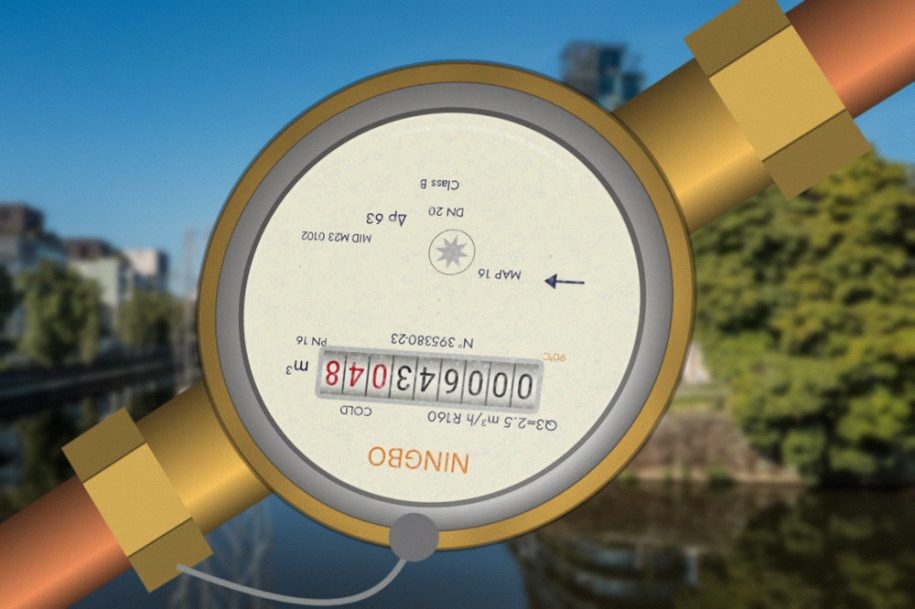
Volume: 643.048
